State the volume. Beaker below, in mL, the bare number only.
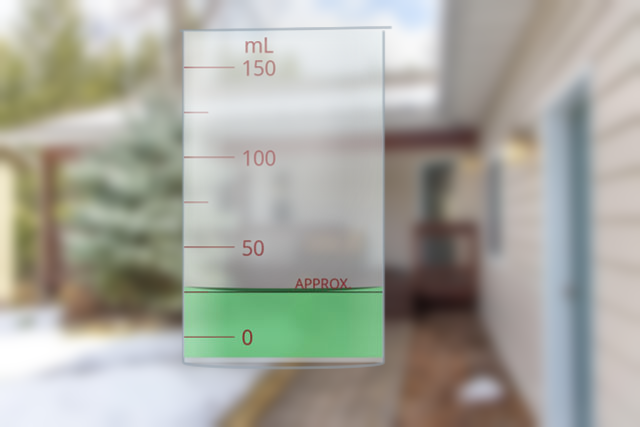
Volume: 25
